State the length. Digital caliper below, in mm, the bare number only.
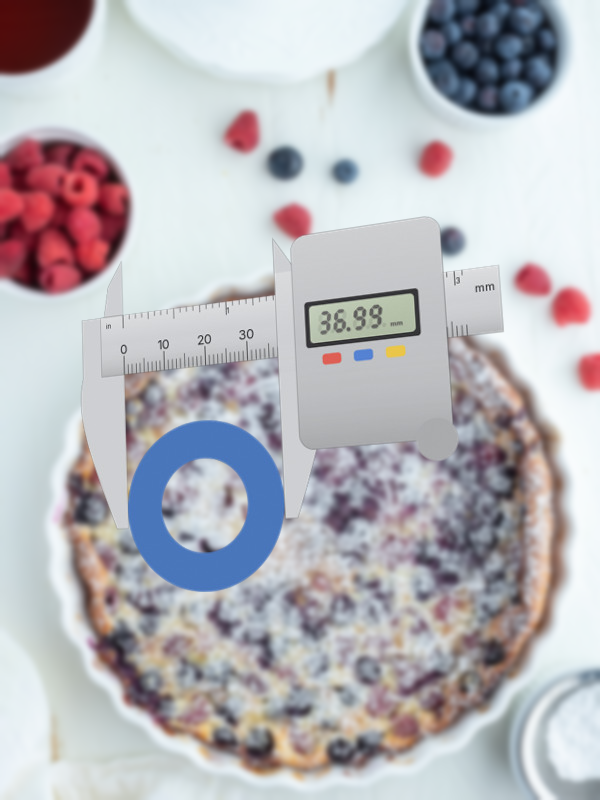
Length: 36.99
